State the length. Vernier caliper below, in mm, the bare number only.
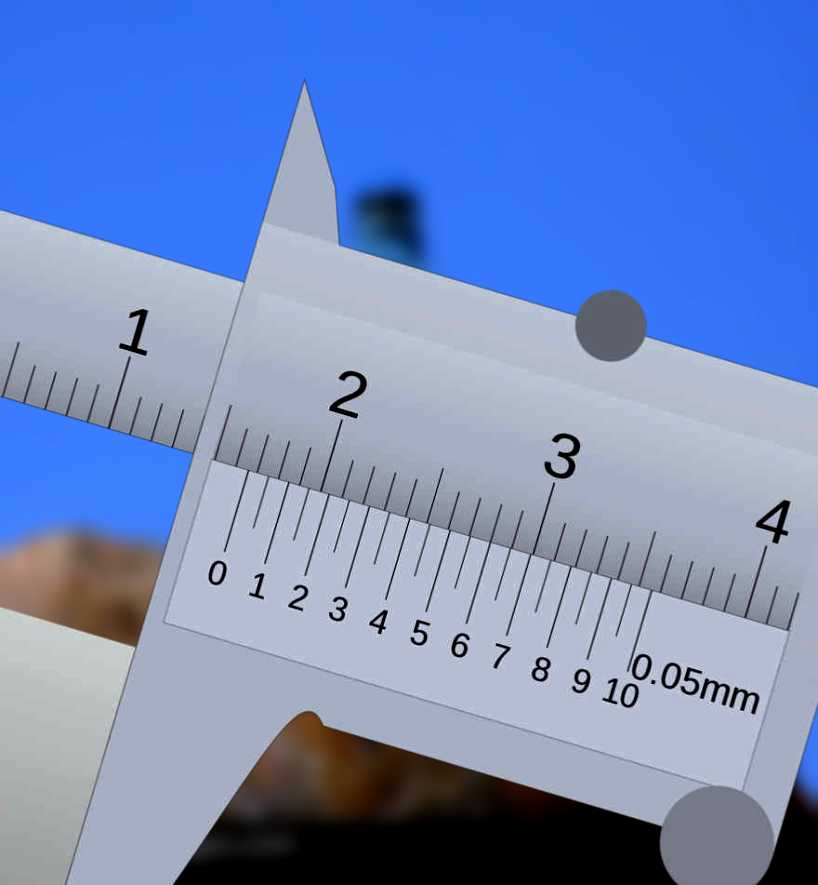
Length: 16.60
